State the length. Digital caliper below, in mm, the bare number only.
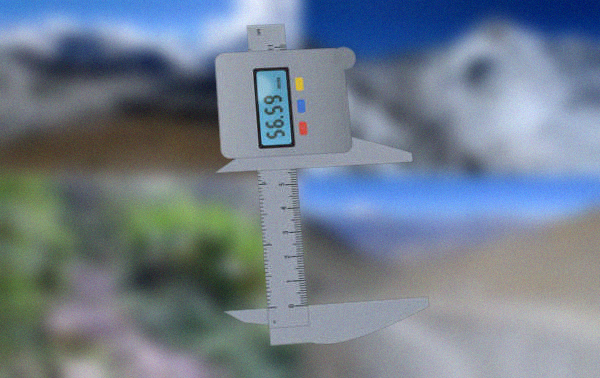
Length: 56.59
